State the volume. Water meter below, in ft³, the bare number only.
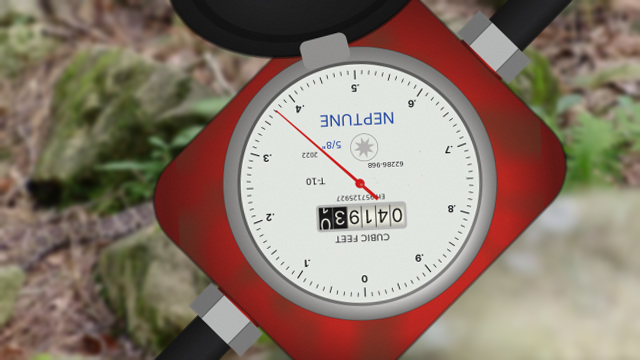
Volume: 41930.37
